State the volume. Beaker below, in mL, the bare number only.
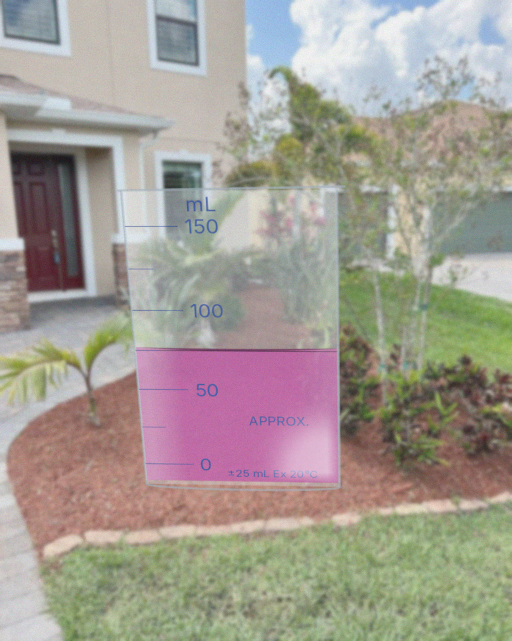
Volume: 75
